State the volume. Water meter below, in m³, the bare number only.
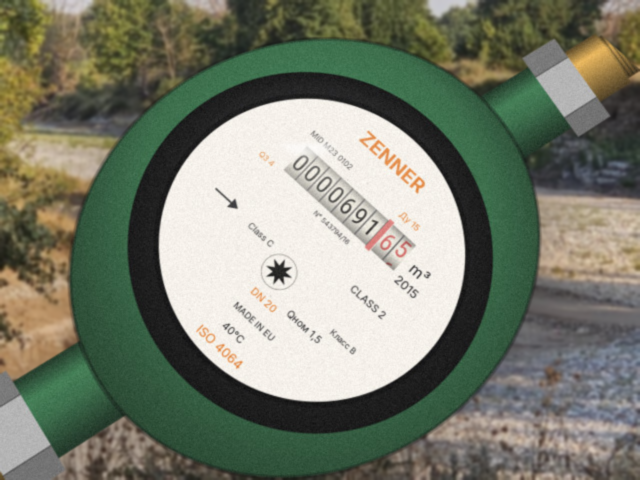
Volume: 691.65
